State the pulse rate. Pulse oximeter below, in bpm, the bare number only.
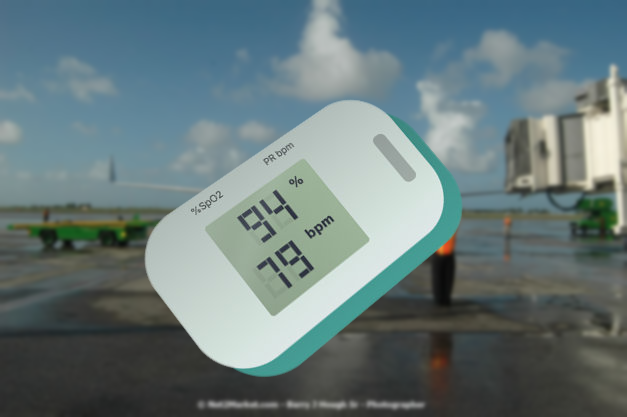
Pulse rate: 79
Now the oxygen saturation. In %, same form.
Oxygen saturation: 94
